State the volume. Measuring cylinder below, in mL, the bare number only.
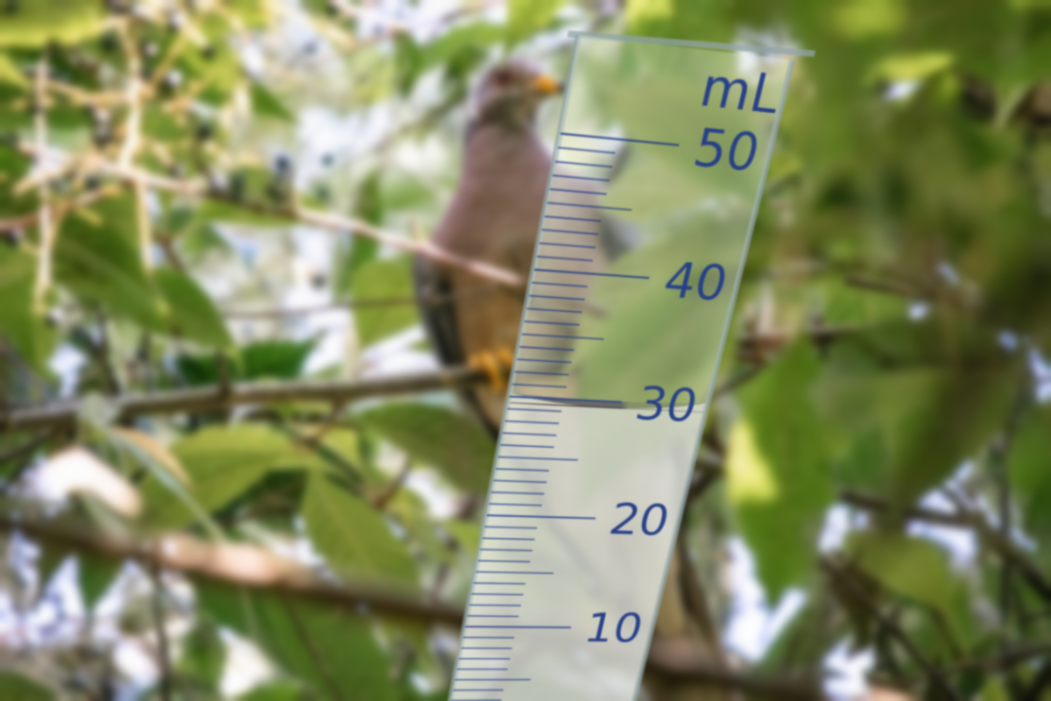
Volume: 29.5
